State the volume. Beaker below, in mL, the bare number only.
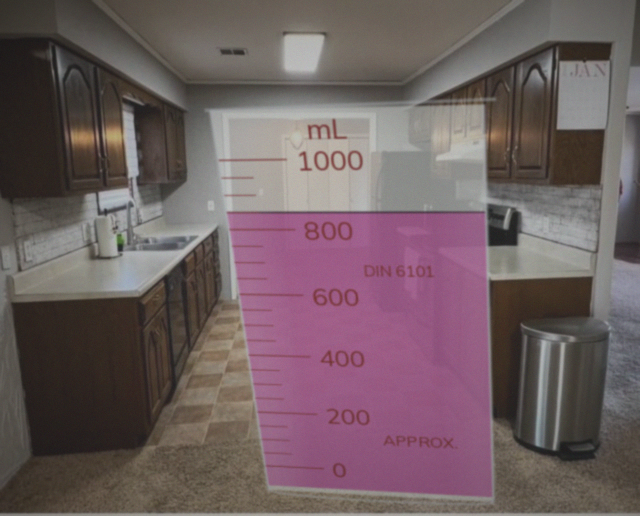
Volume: 850
